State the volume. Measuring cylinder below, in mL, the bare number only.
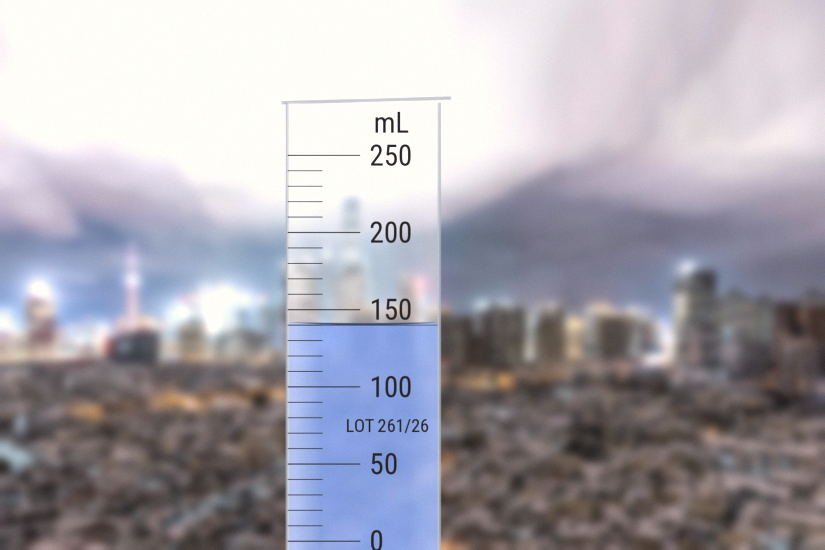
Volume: 140
